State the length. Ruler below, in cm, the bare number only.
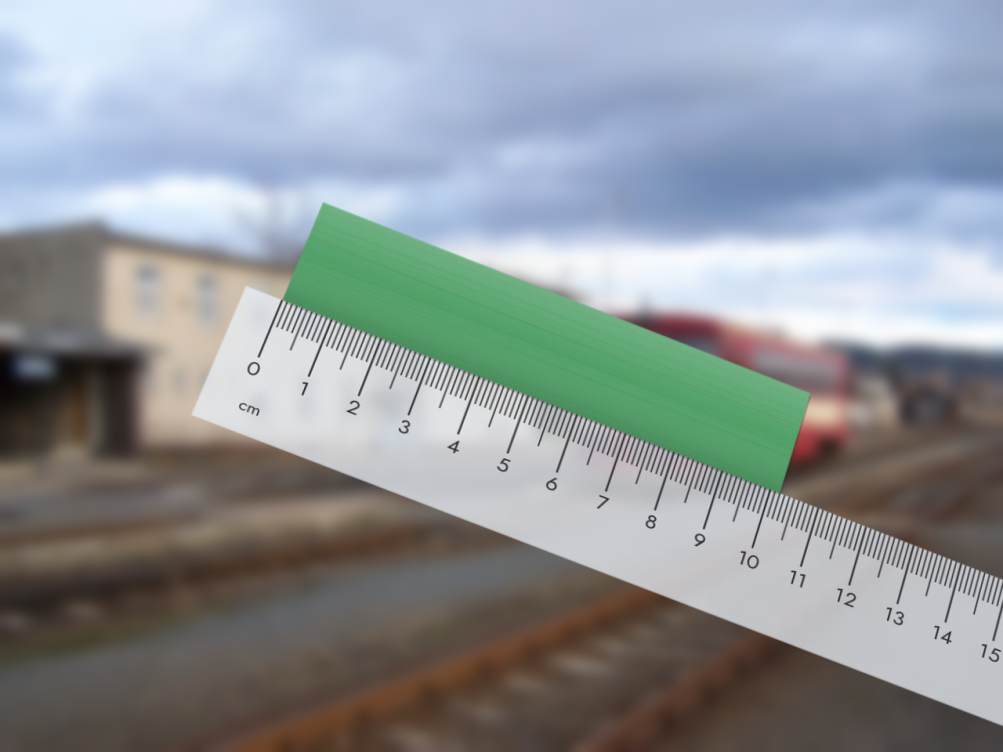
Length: 10.2
